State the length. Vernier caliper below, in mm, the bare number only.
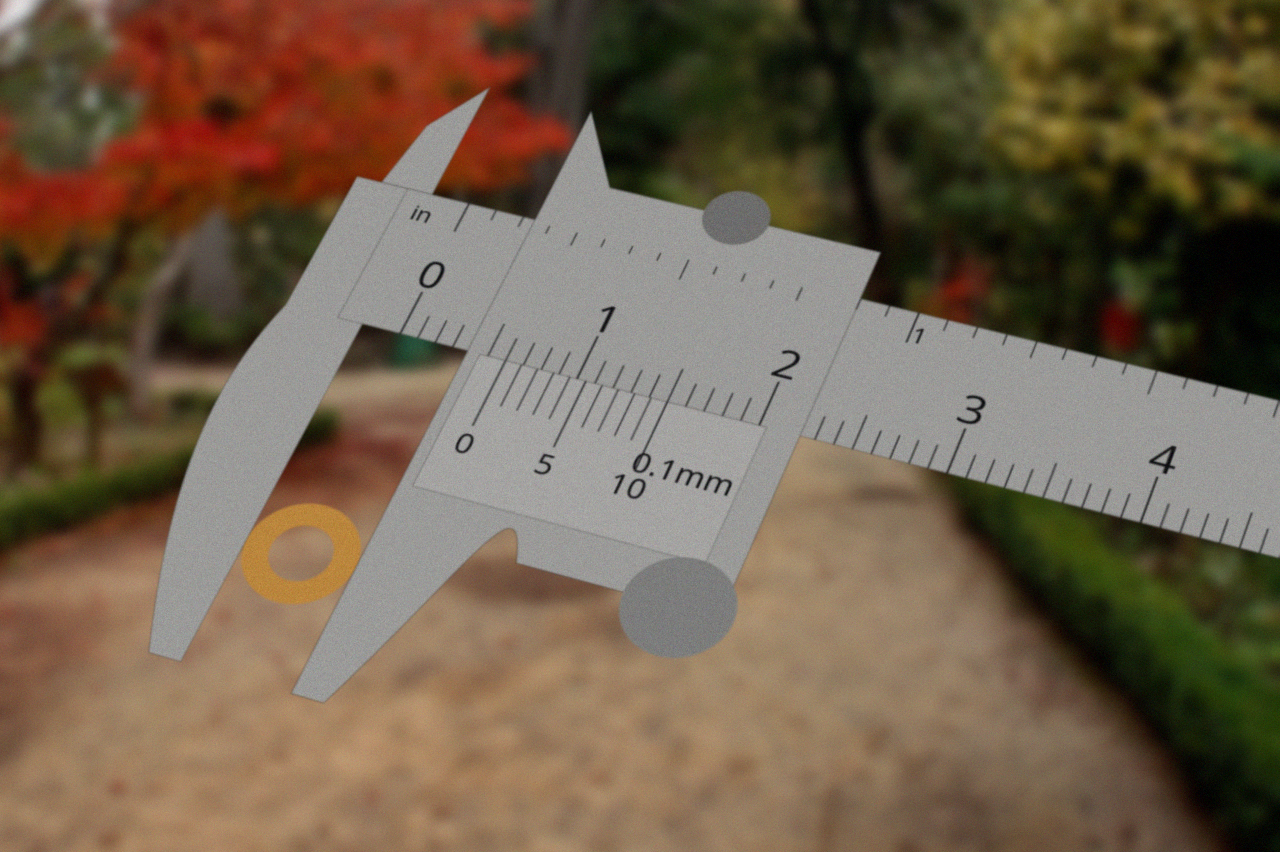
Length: 6.0
